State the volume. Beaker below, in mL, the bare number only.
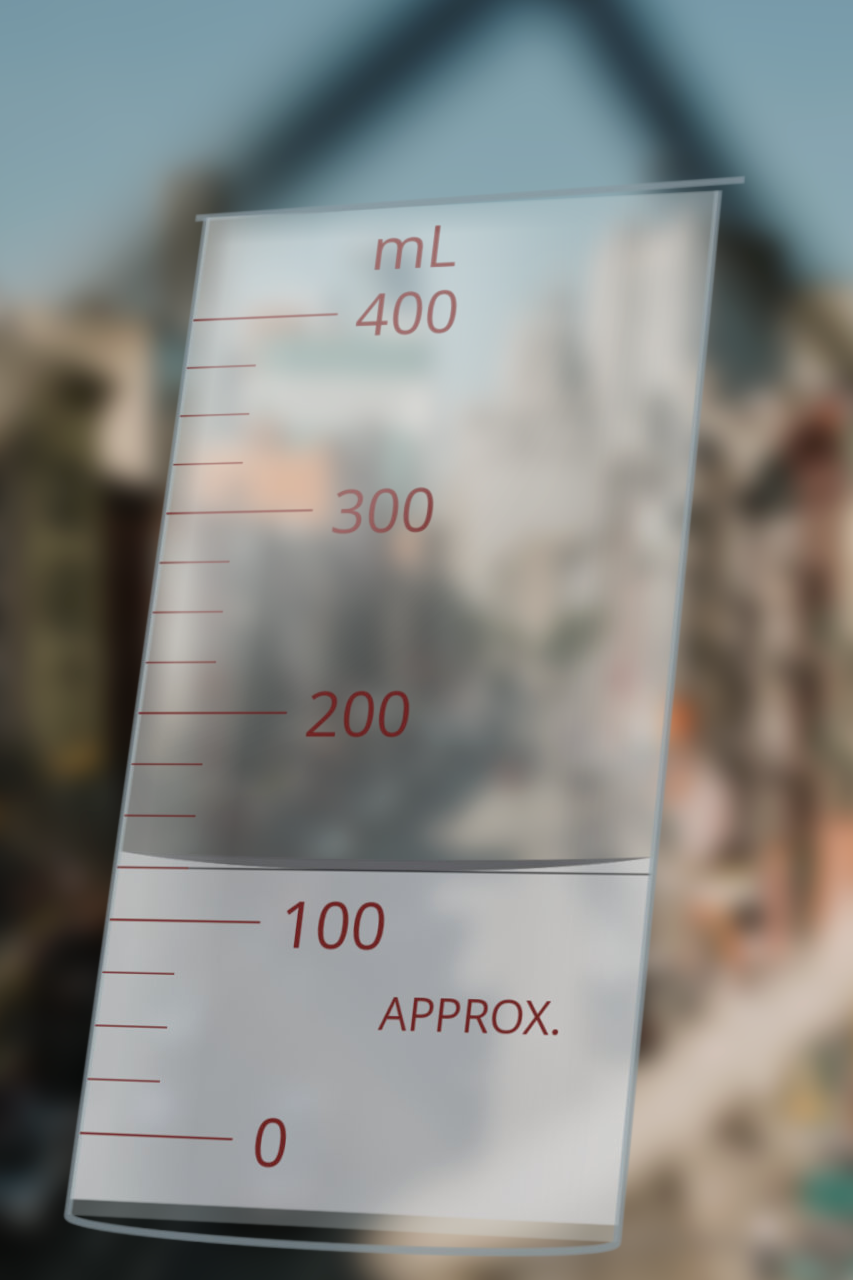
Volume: 125
